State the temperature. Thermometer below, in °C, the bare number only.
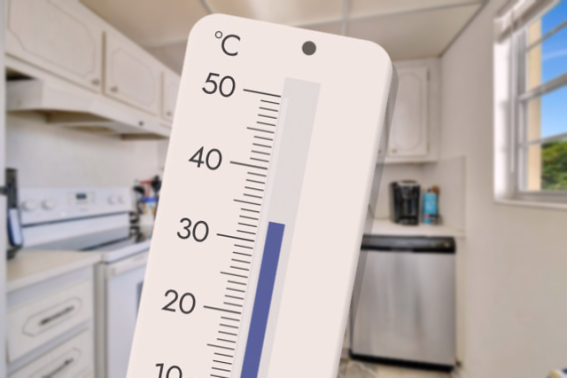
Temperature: 33
